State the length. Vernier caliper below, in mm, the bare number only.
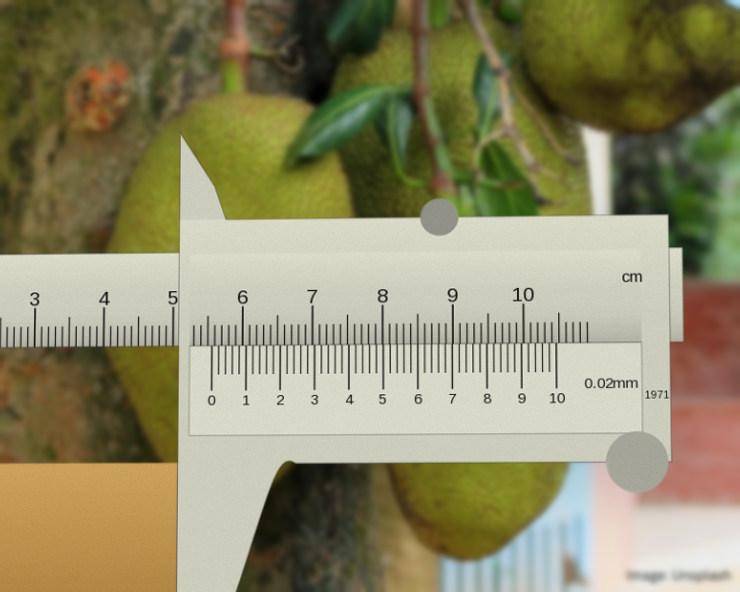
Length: 55.6
